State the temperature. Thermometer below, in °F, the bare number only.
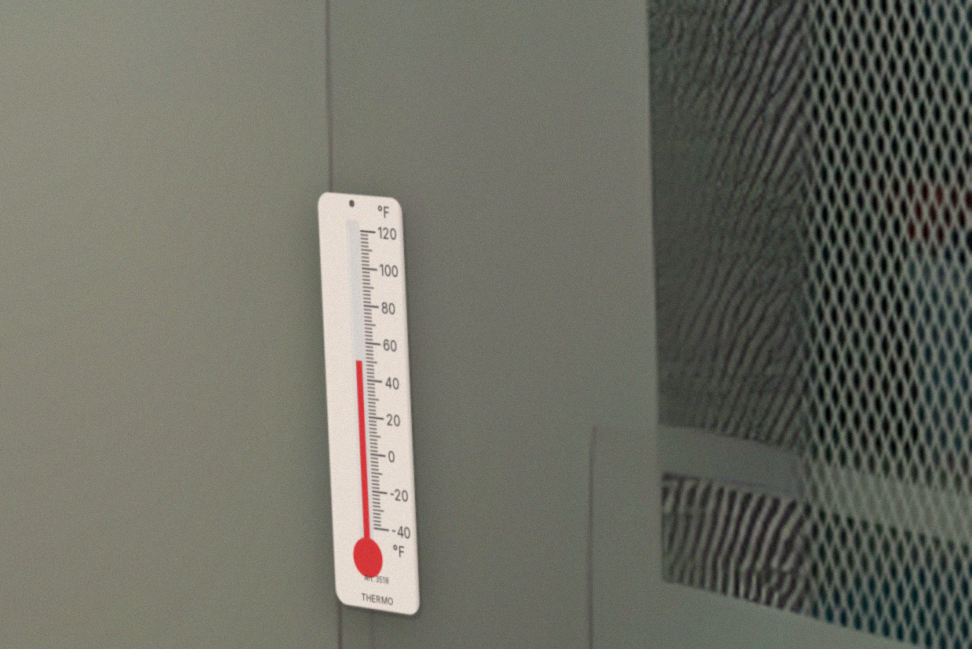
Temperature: 50
